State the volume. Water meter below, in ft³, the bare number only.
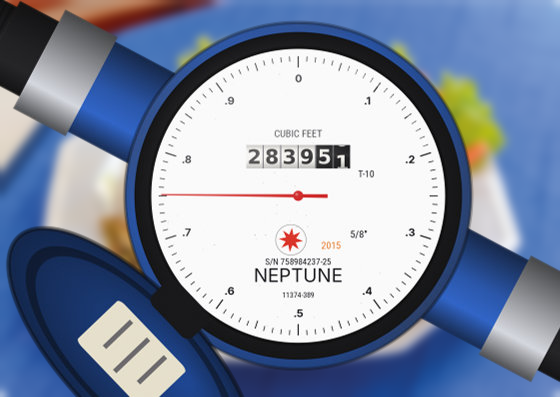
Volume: 283950.75
